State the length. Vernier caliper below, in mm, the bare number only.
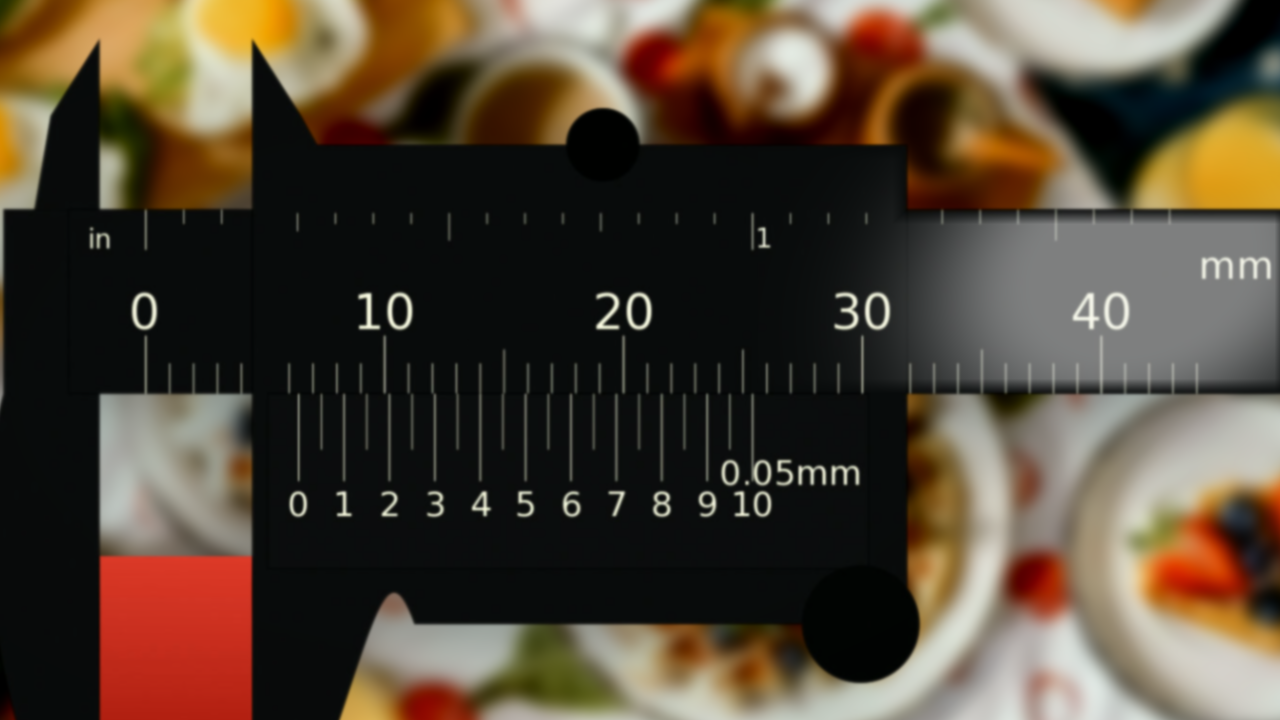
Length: 6.4
